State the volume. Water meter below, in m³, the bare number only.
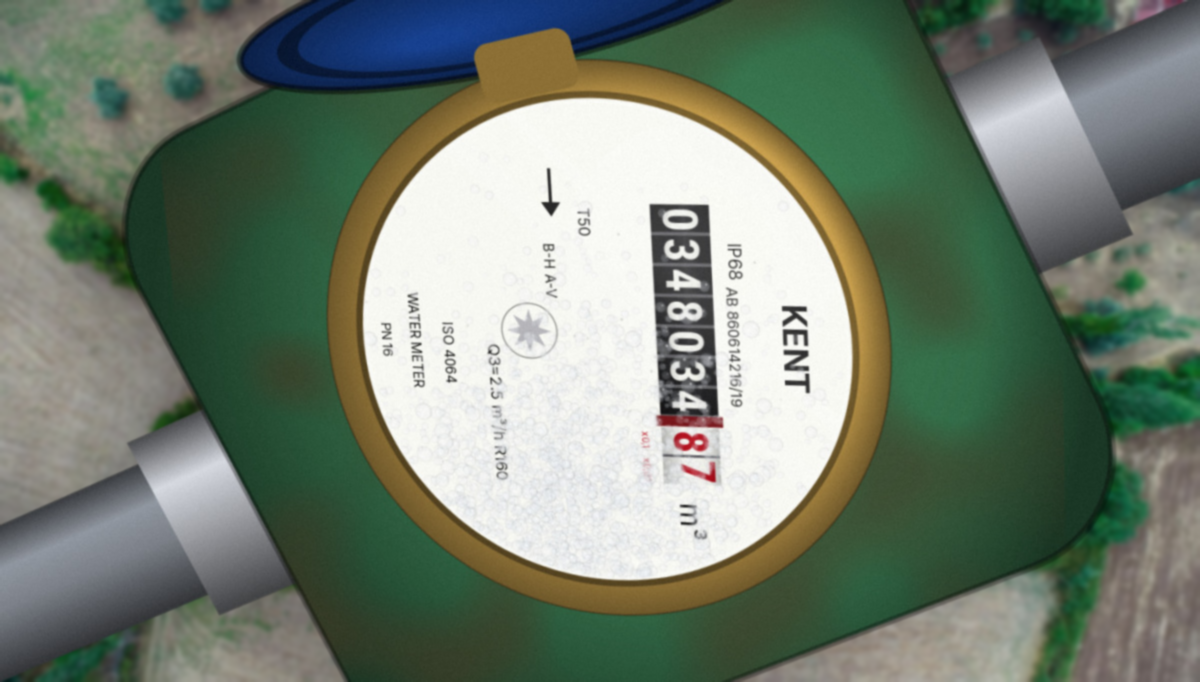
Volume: 348034.87
